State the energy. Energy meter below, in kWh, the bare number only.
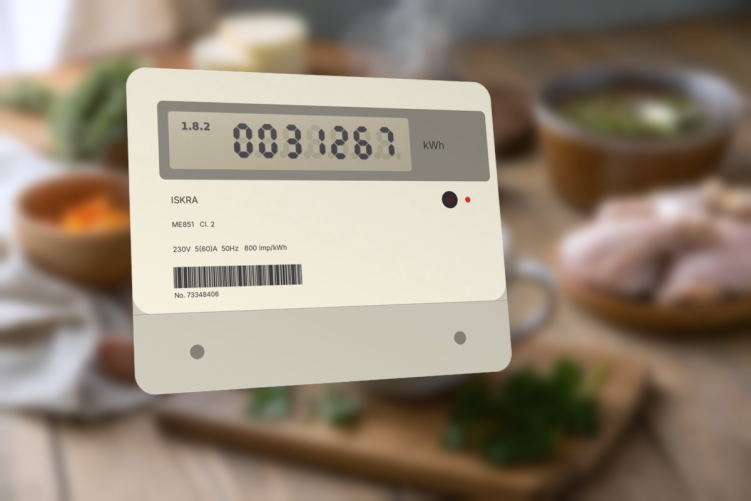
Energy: 31267
